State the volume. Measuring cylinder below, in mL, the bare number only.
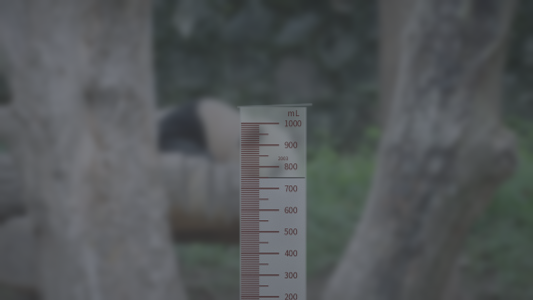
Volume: 750
